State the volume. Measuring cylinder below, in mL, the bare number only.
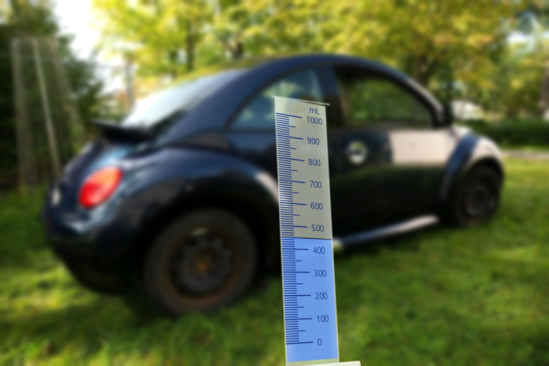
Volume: 450
